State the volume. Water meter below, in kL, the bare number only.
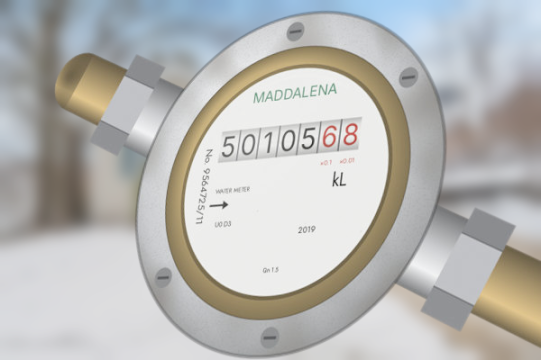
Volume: 50105.68
